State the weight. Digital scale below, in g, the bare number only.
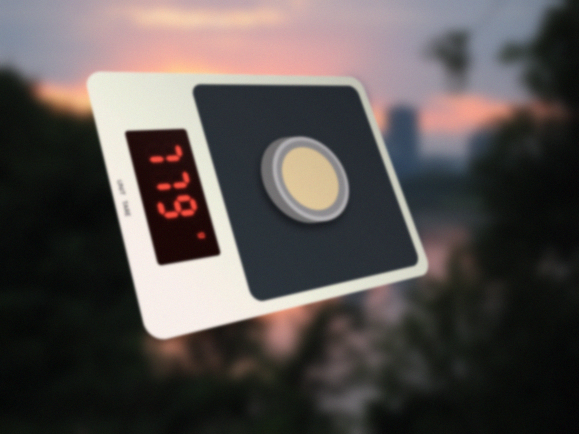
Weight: 779
